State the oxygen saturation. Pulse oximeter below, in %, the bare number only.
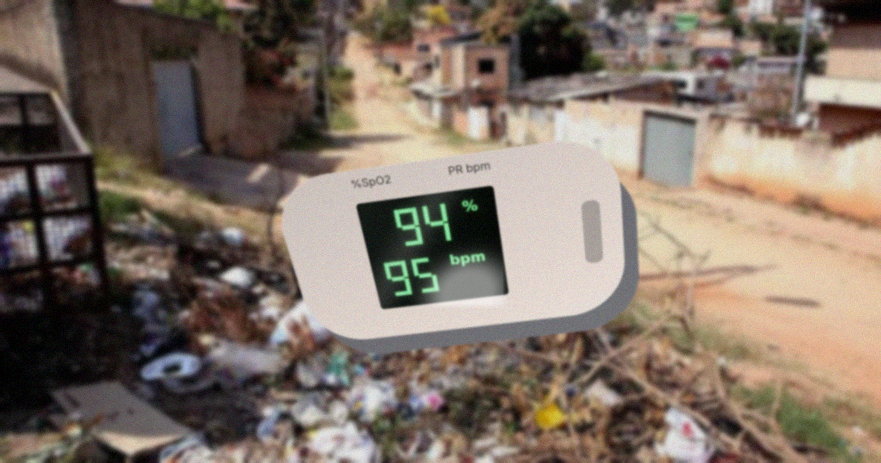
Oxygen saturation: 94
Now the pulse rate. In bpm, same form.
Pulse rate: 95
